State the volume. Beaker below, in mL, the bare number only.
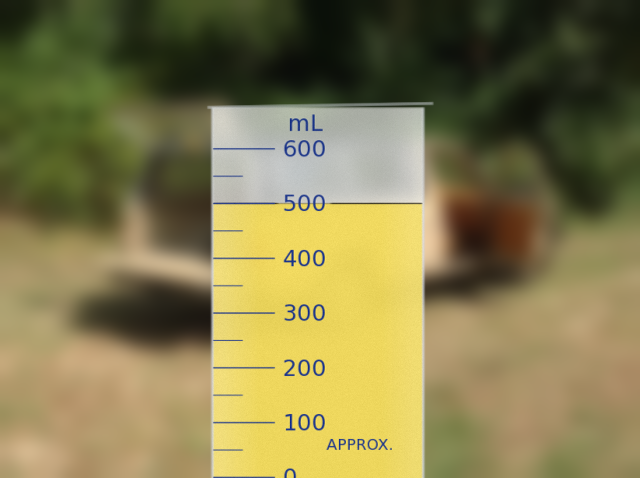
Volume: 500
